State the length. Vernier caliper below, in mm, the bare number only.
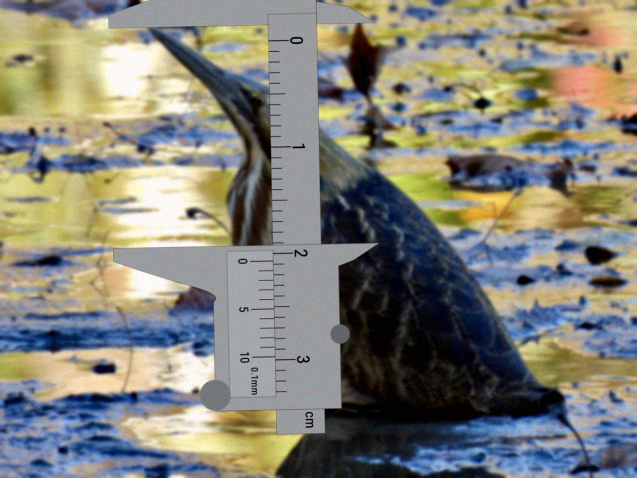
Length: 20.7
